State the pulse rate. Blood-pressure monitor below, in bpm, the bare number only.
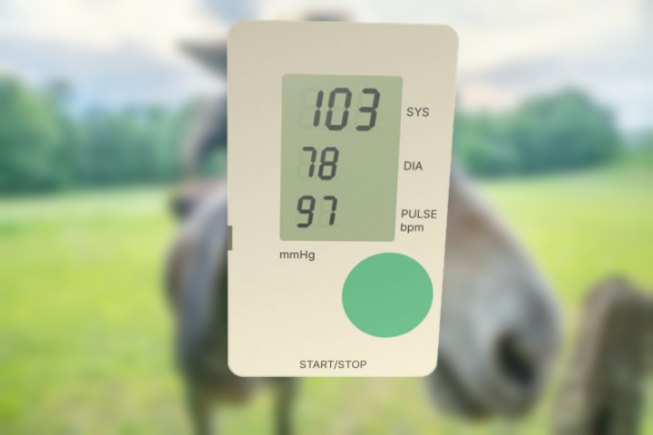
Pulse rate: 97
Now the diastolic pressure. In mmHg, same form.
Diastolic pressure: 78
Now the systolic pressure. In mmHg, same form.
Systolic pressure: 103
